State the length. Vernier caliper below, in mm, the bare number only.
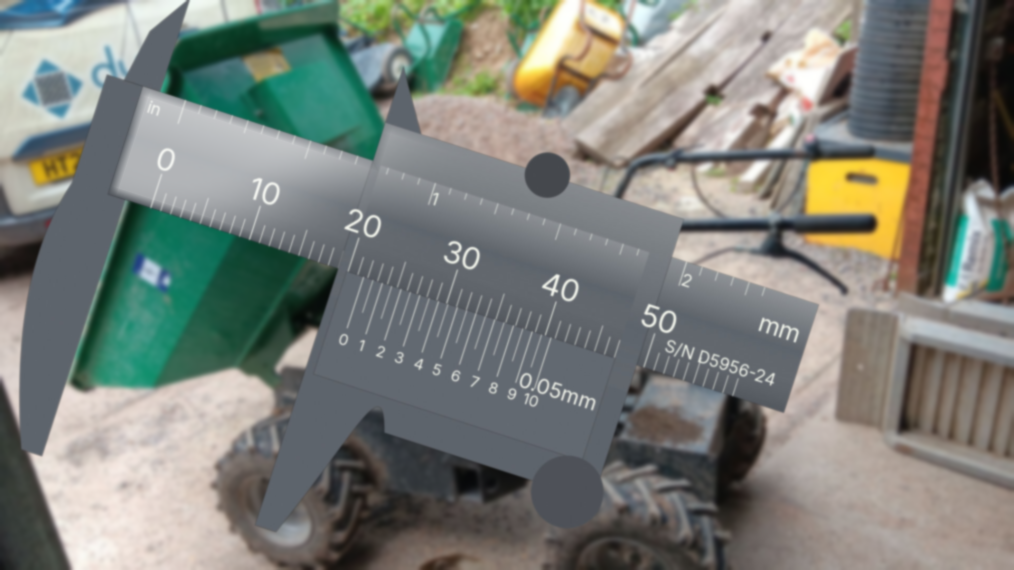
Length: 21.6
